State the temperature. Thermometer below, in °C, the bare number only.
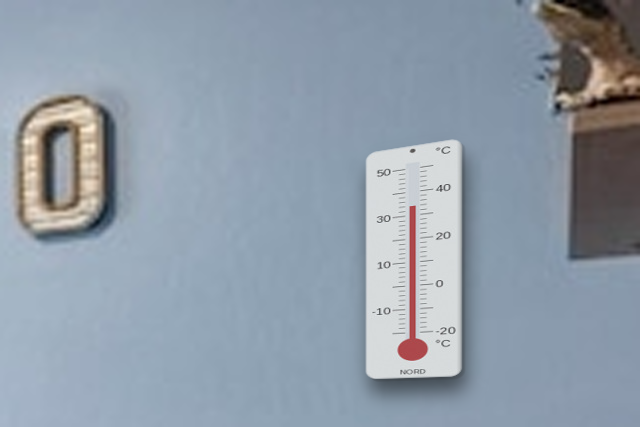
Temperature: 34
